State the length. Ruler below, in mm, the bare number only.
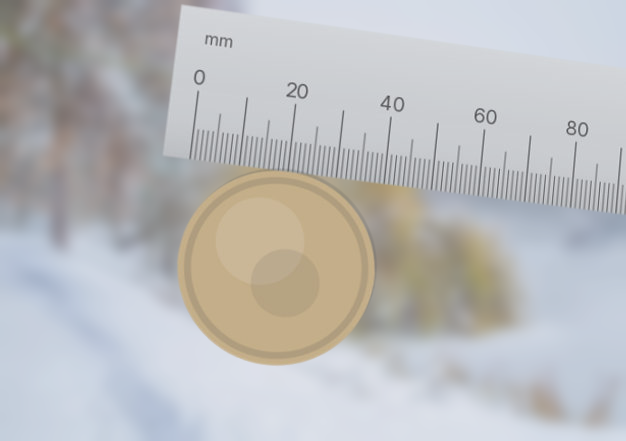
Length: 40
